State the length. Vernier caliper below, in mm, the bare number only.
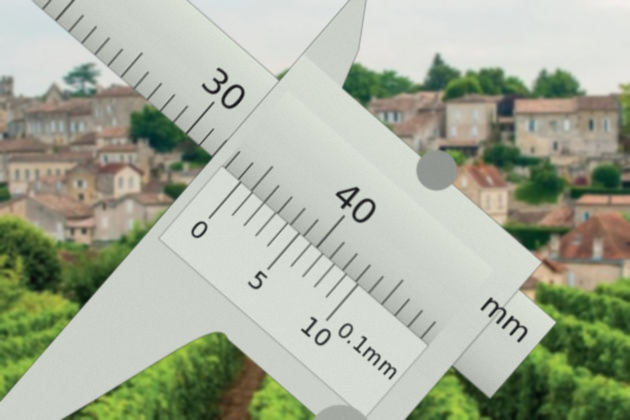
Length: 34.2
